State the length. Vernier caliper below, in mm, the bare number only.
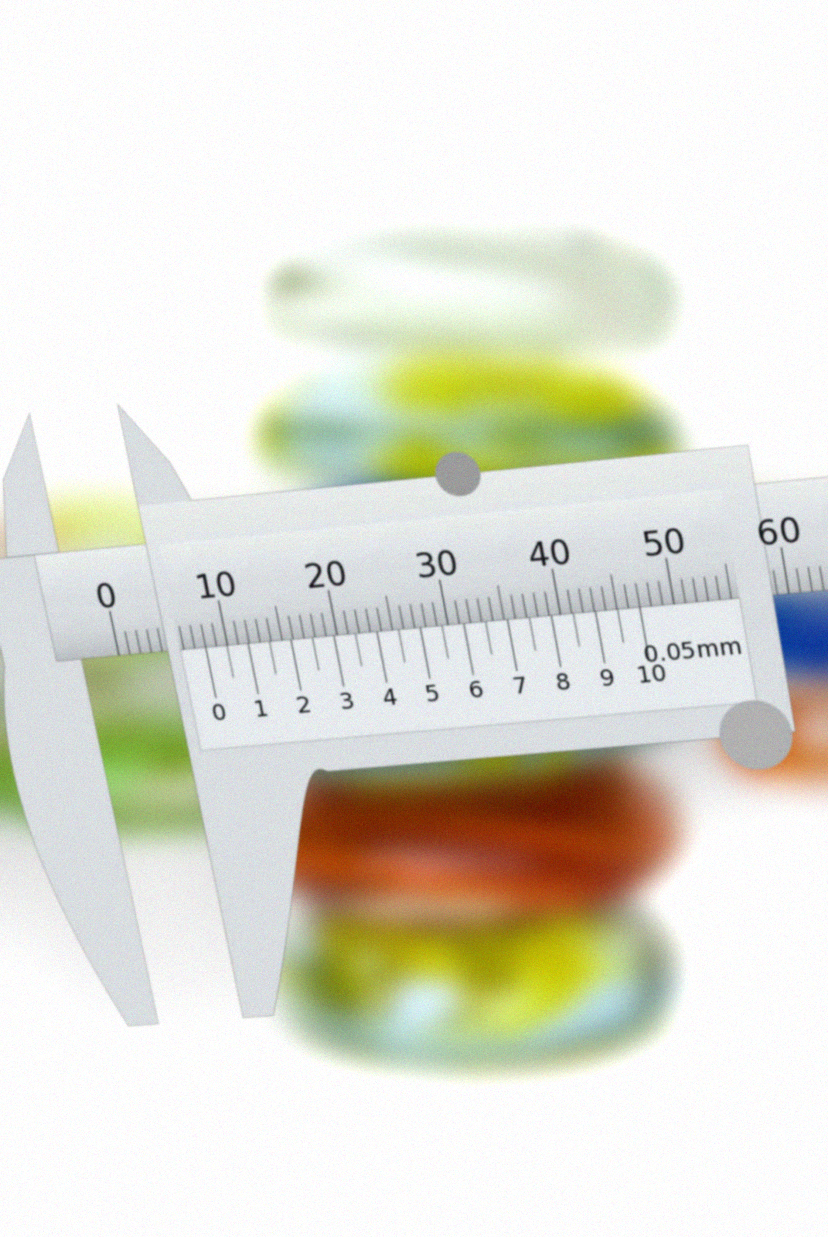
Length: 8.0
